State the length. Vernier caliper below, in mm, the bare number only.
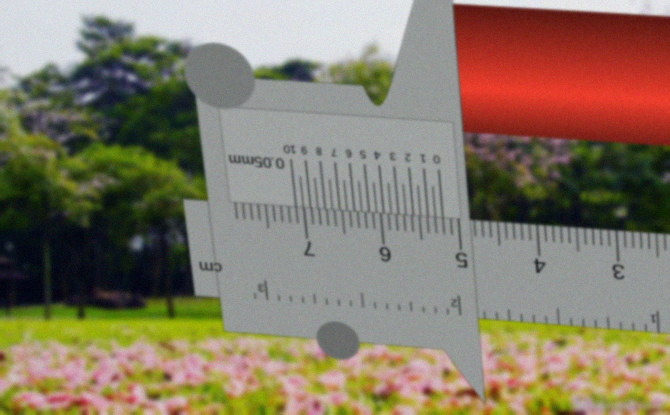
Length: 52.0
